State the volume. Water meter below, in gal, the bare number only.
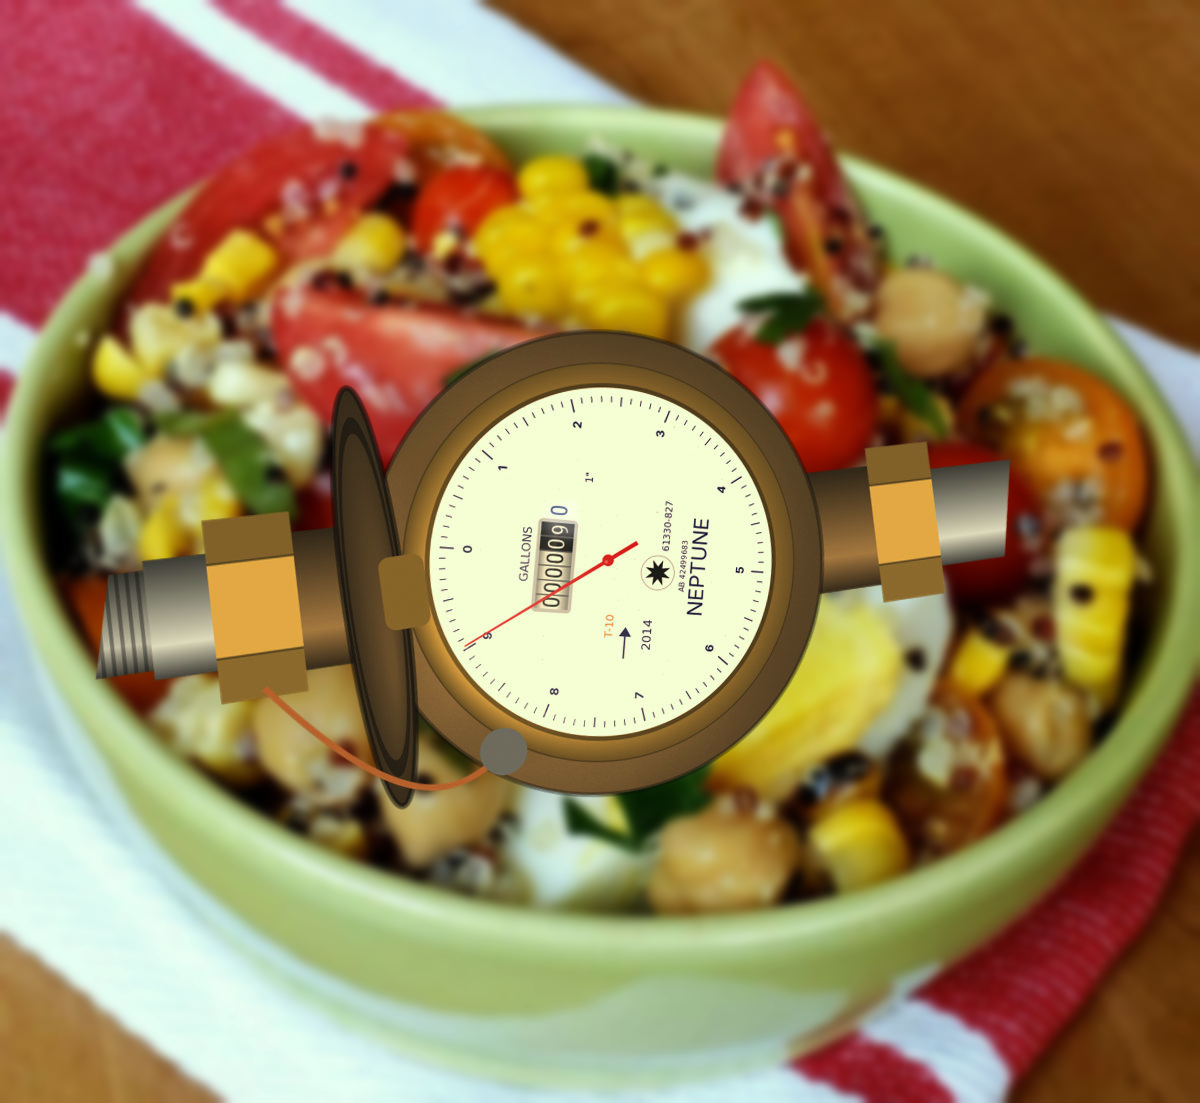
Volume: 89.0
